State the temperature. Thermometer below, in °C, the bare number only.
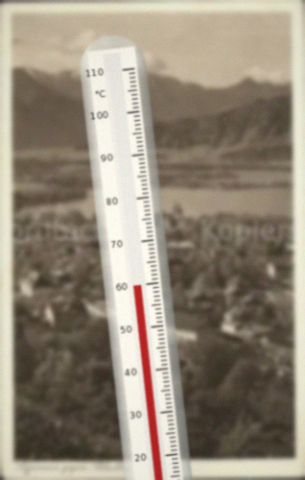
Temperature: 60
